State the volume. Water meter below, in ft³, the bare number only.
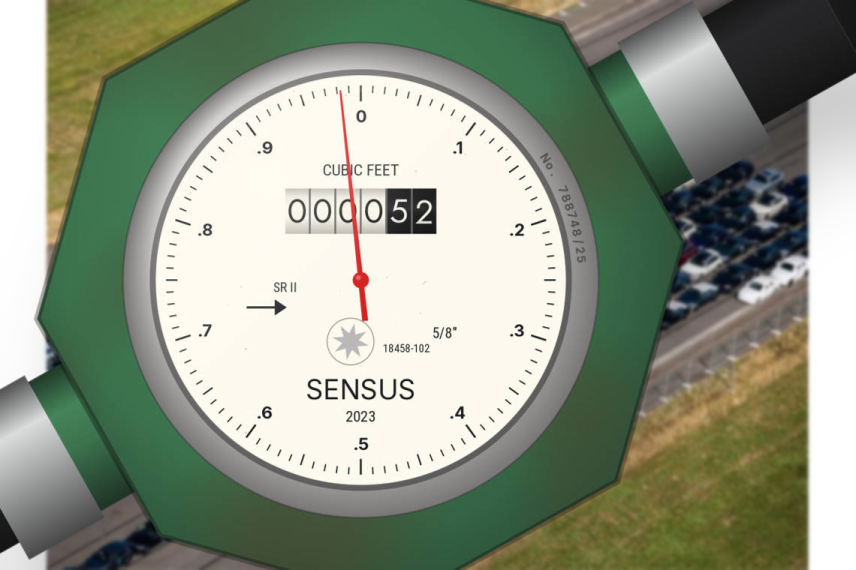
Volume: 51.98
